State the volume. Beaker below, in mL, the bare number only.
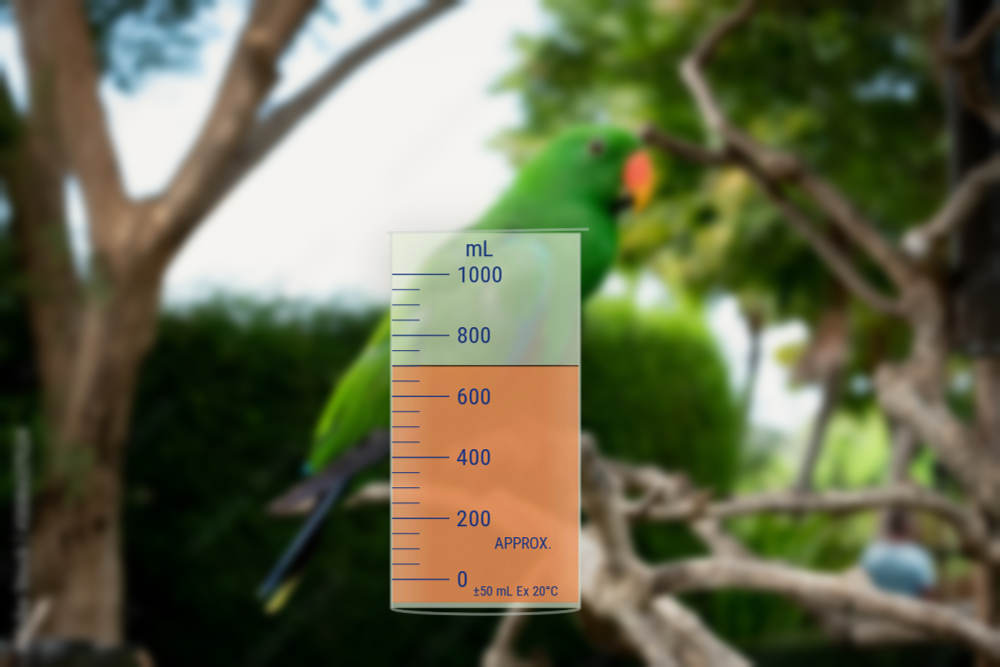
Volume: 700
